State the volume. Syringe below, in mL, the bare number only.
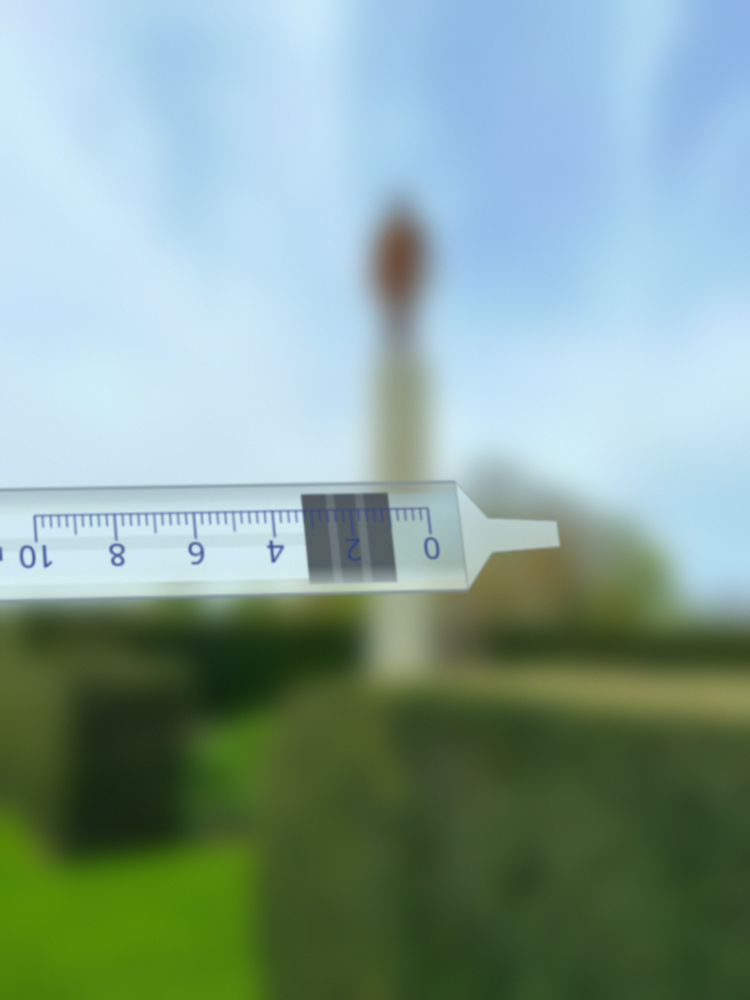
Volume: 1
